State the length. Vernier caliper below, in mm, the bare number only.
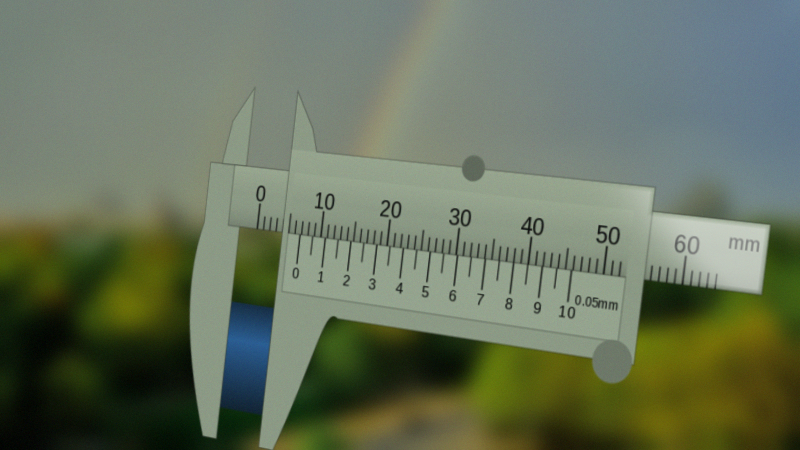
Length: 6.8
